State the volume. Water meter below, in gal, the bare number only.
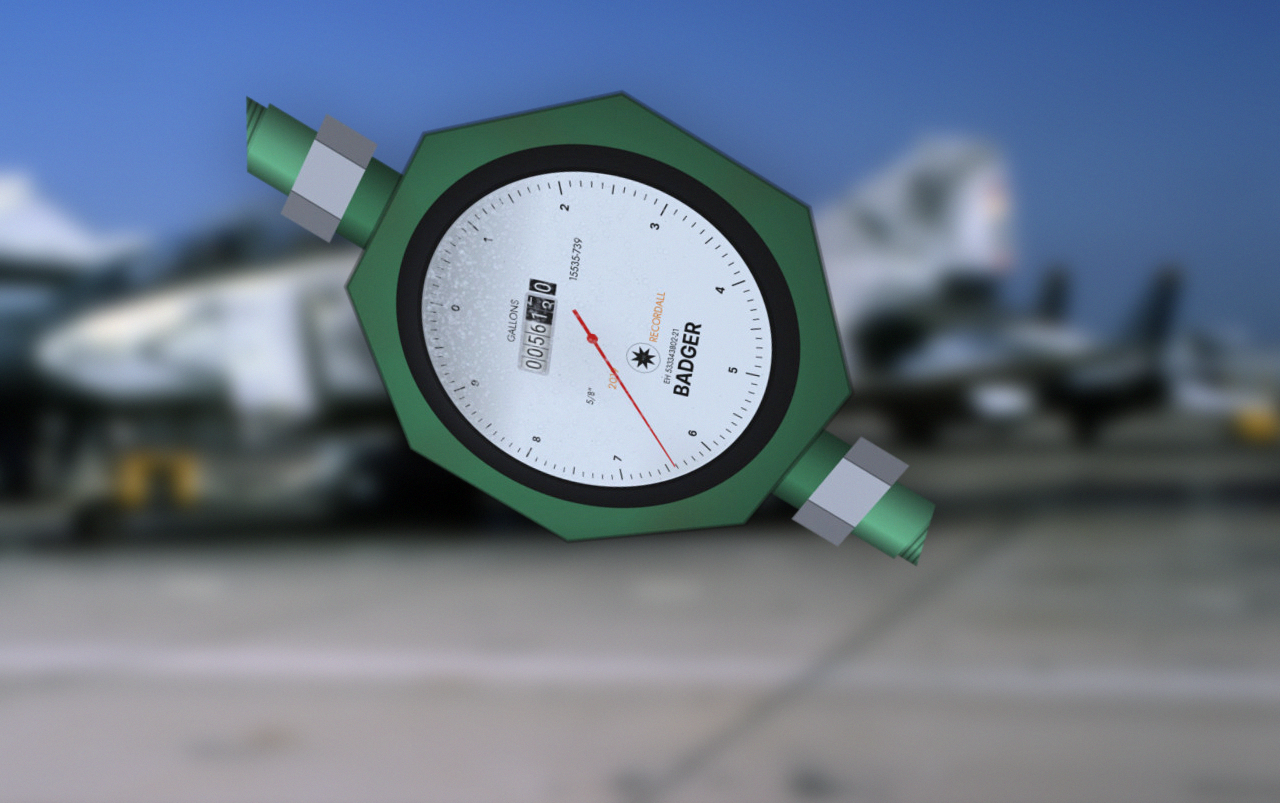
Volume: 56126.4
